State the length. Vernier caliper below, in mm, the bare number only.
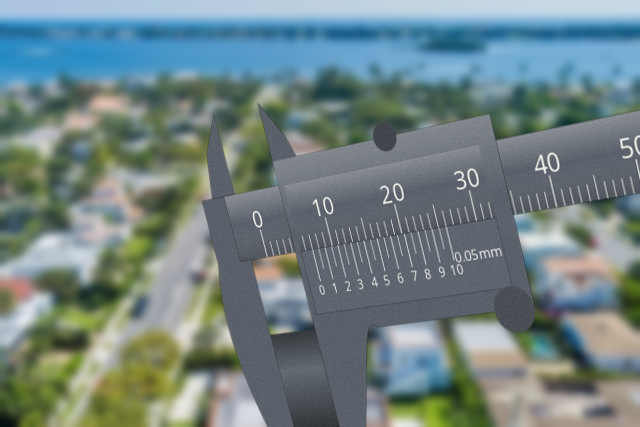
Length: 7.0
